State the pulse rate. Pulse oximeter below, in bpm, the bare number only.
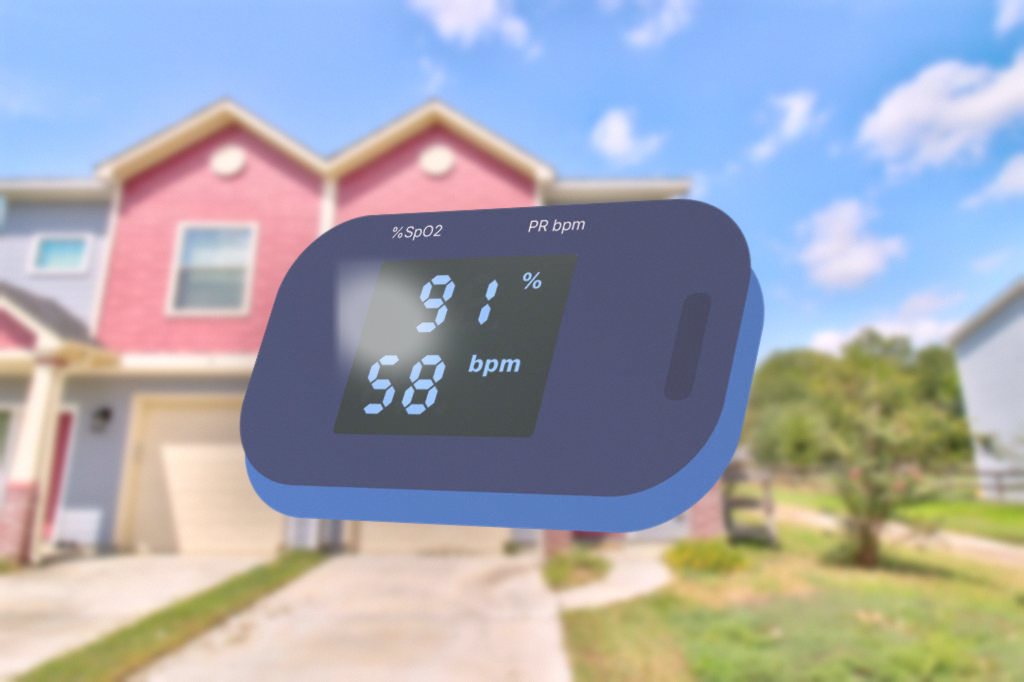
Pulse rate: 58
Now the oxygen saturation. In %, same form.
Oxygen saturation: 91
